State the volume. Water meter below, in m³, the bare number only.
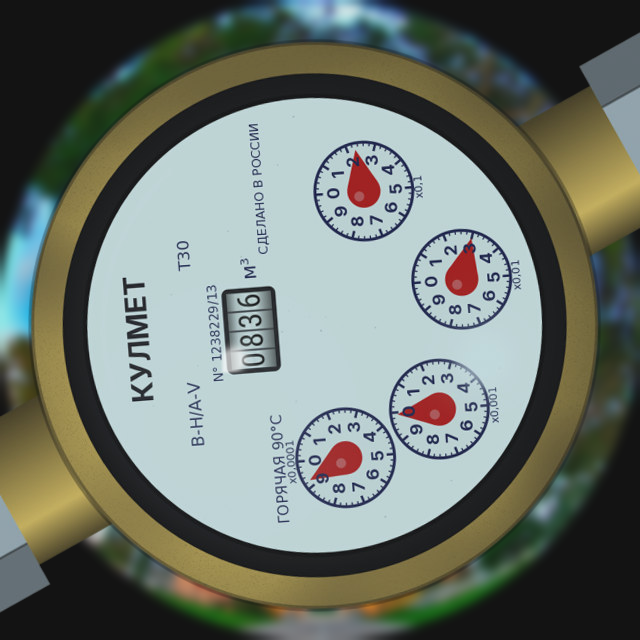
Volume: 836.2299
